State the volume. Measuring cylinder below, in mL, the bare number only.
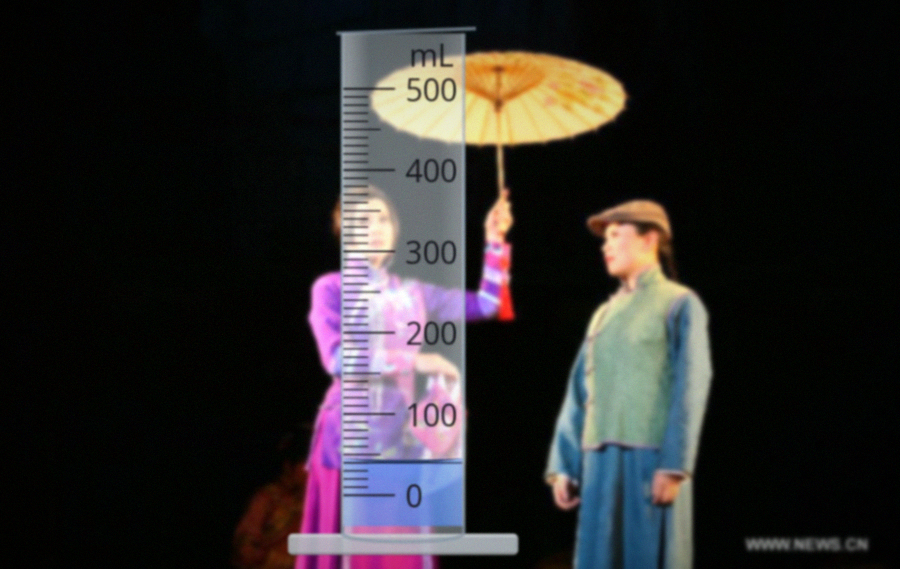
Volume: 40
